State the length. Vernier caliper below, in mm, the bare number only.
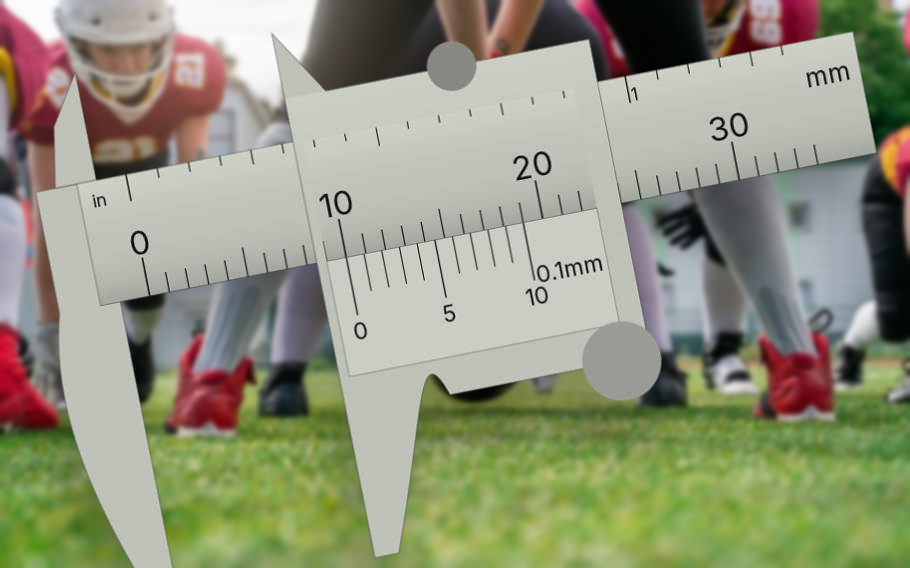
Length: 10.0
